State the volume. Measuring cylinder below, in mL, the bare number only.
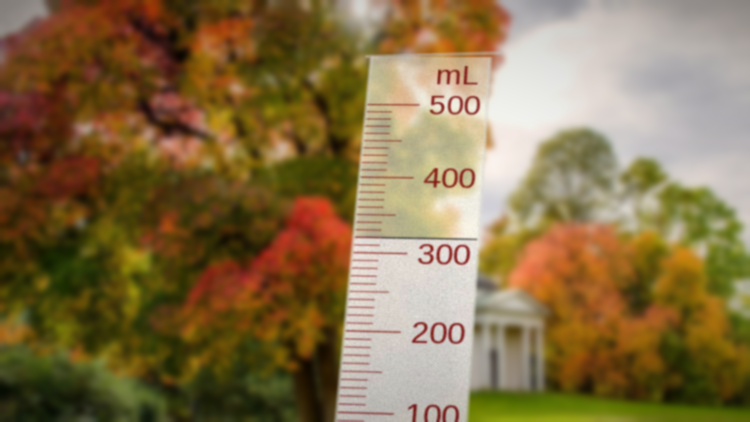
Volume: 320
